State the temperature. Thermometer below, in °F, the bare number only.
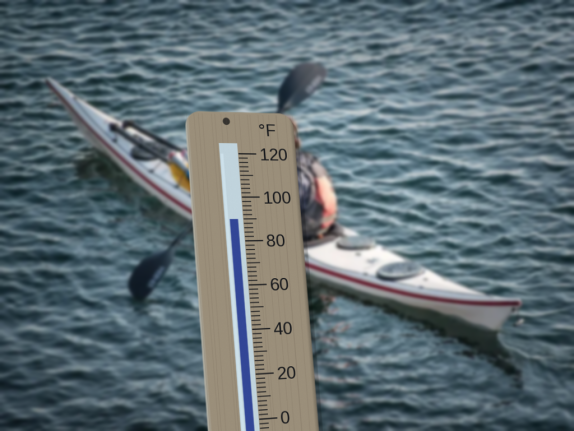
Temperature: 90
